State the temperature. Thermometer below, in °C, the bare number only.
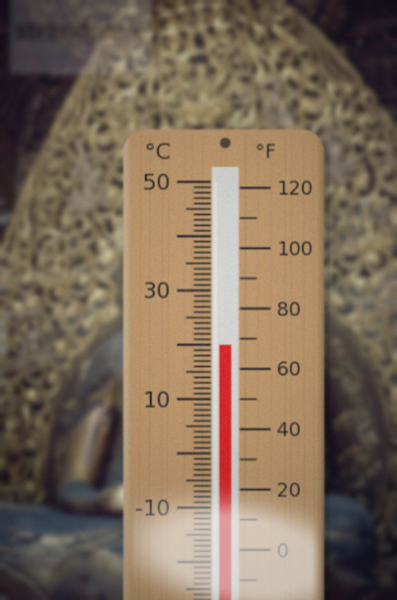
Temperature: 20
